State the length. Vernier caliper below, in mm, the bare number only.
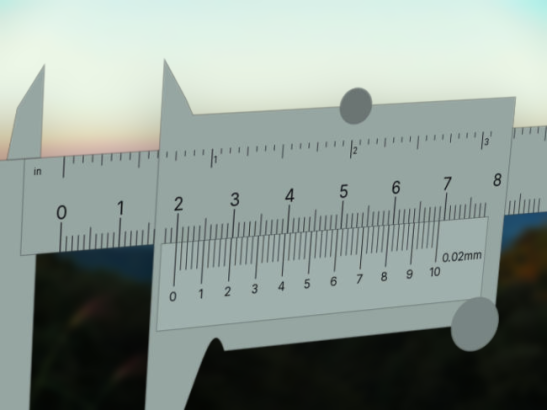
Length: 20.0
